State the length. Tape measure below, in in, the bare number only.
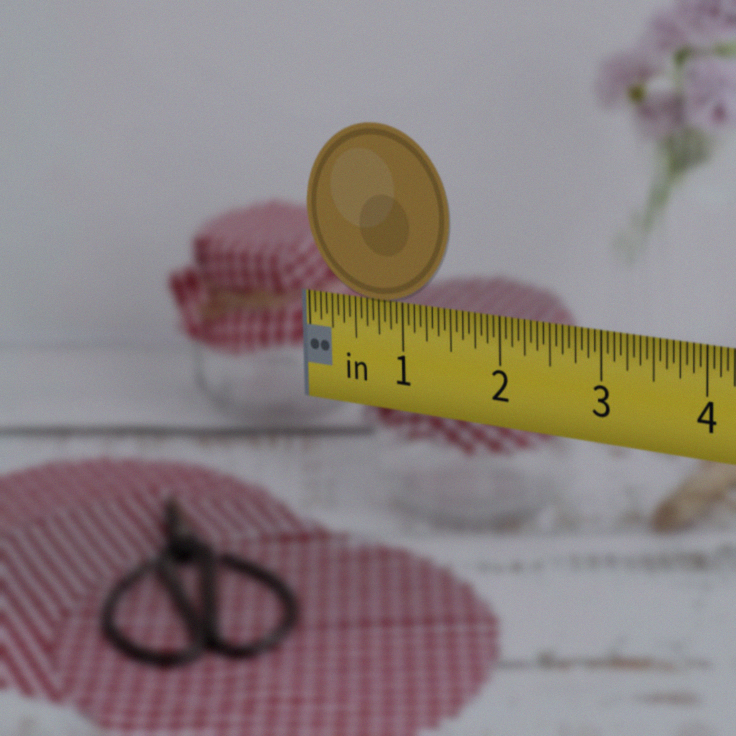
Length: 1.5
